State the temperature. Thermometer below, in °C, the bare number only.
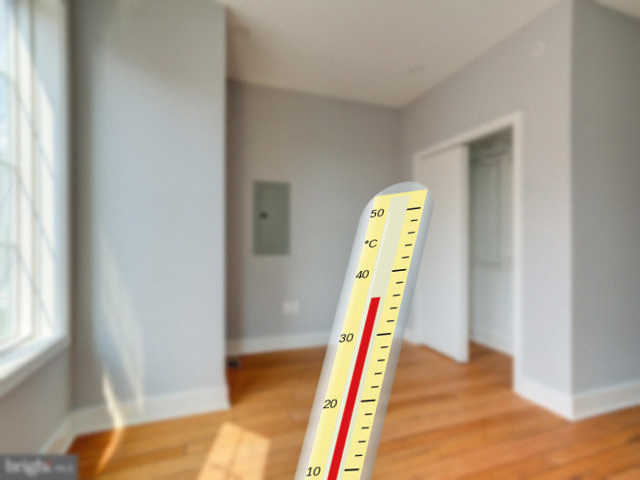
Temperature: 36
